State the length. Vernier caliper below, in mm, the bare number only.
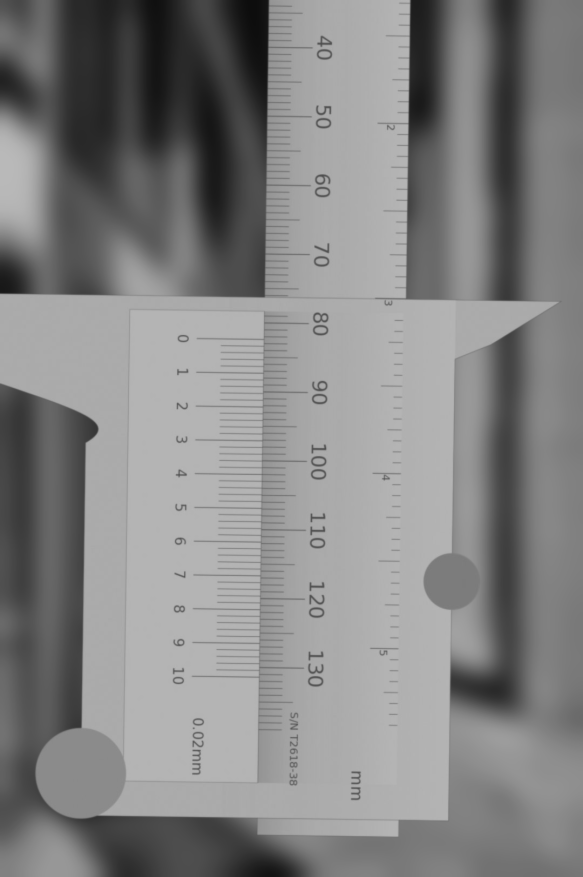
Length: 82.4
